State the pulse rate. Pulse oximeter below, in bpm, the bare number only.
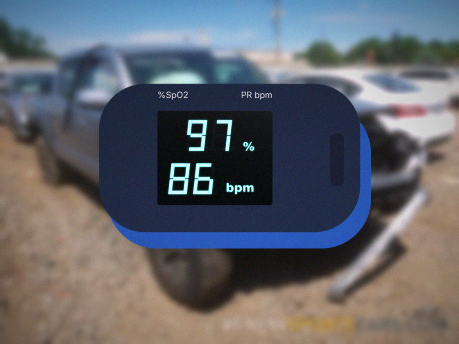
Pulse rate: 86
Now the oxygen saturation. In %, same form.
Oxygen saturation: 97
